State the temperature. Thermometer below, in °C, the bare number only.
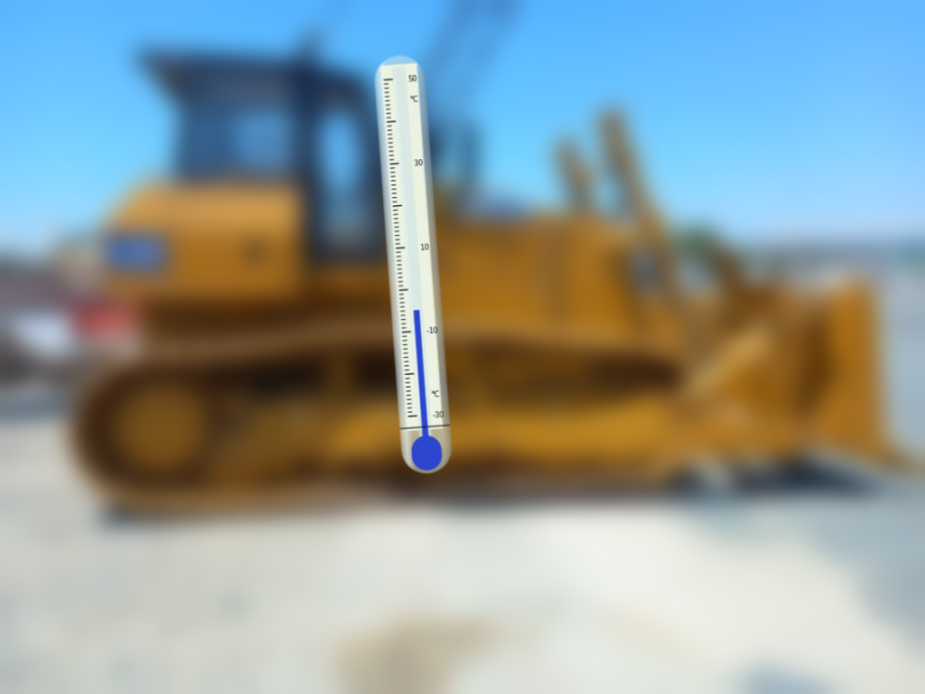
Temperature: -5
